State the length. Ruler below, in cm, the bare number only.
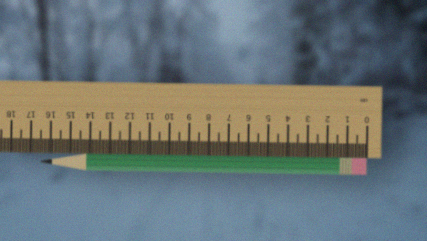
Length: 16.5
